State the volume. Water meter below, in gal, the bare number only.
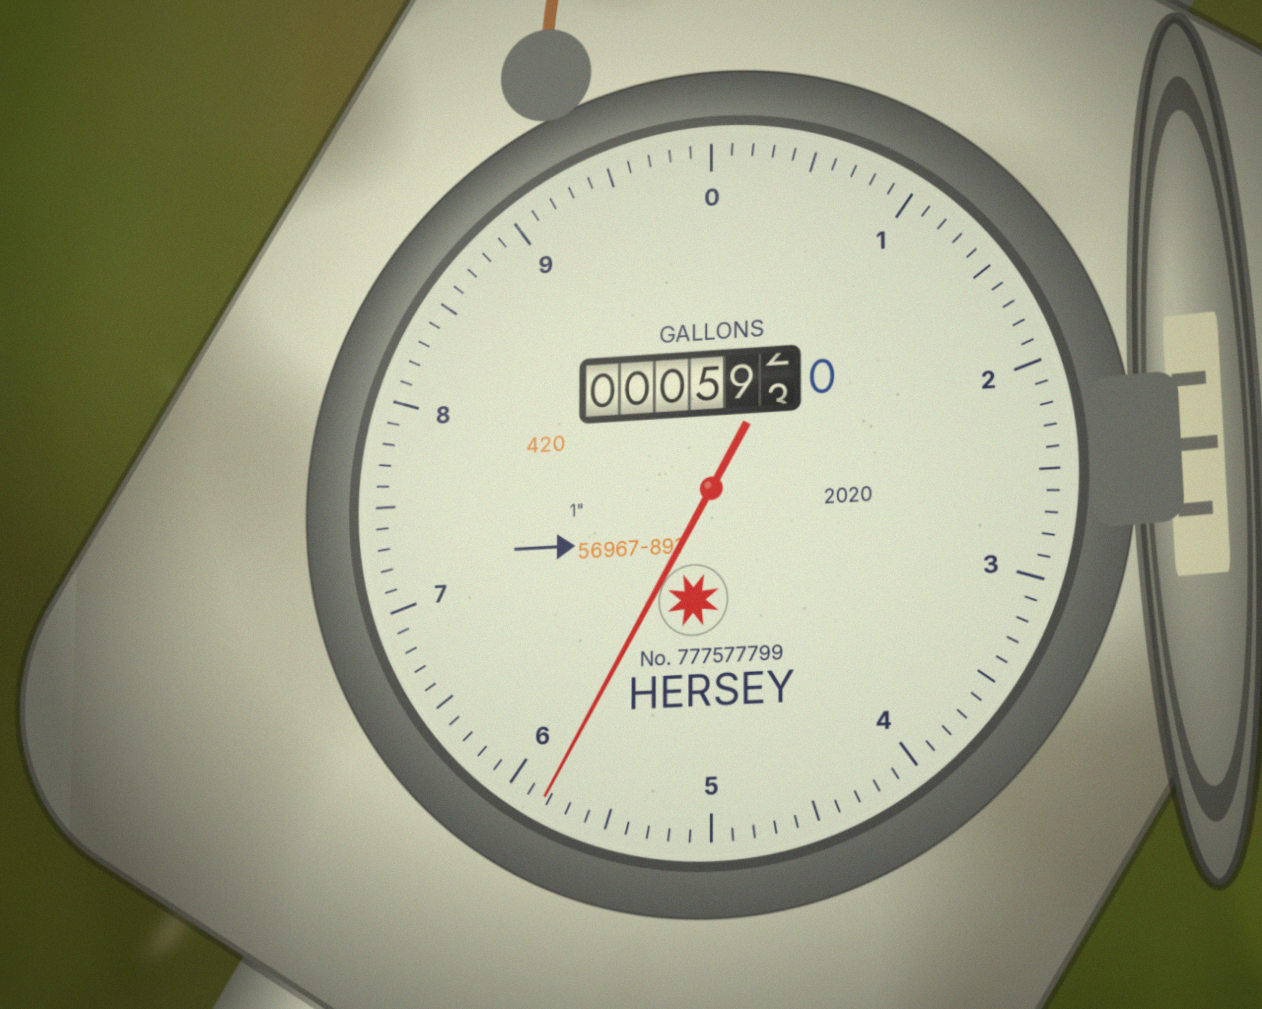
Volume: 5925.8
